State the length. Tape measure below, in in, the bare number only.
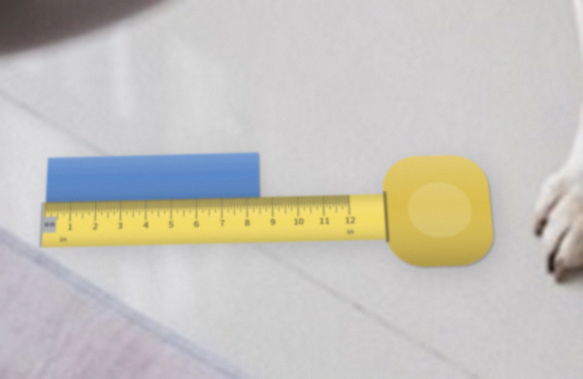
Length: 8.5
